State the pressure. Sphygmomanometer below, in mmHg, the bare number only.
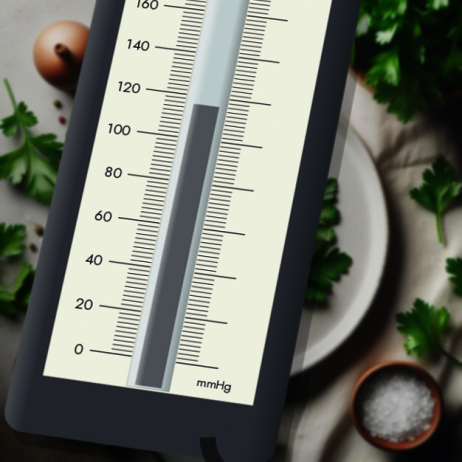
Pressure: 116
